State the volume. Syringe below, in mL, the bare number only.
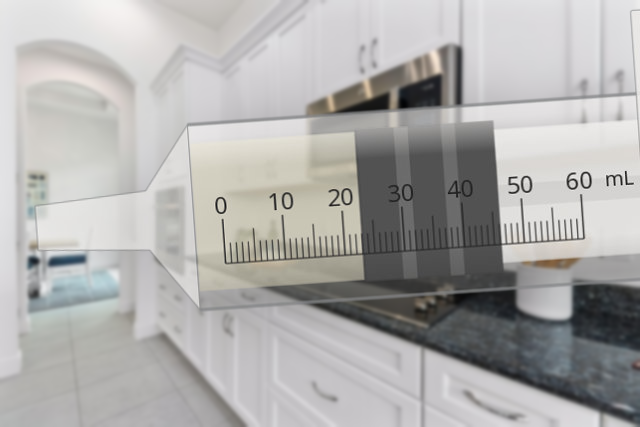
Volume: 23
